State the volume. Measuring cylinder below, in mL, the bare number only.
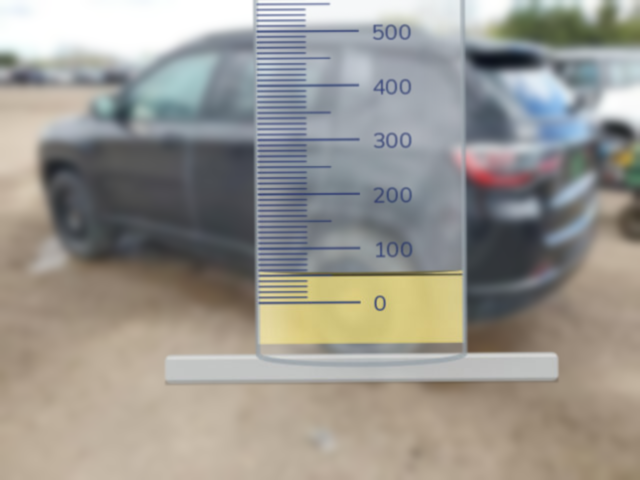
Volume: 50
